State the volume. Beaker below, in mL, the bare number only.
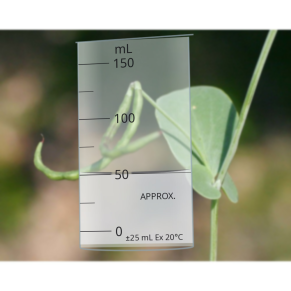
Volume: 50
